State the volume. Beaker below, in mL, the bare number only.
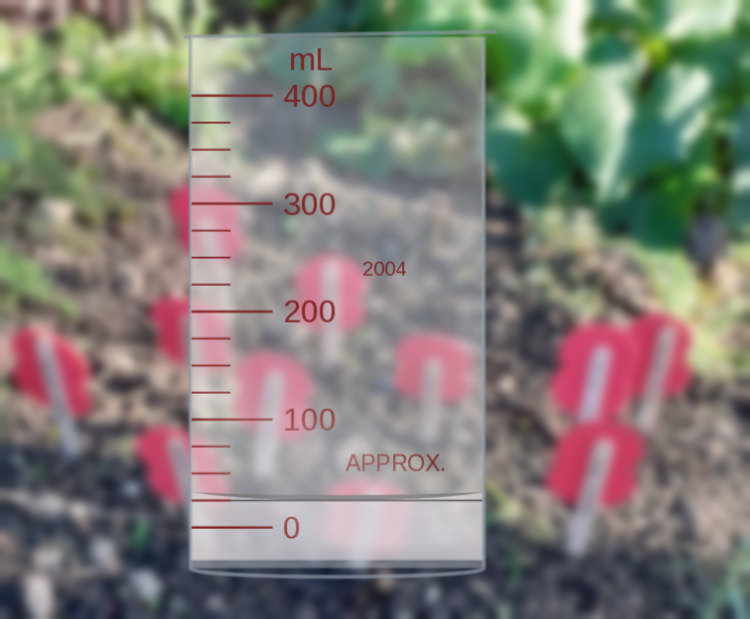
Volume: 25
